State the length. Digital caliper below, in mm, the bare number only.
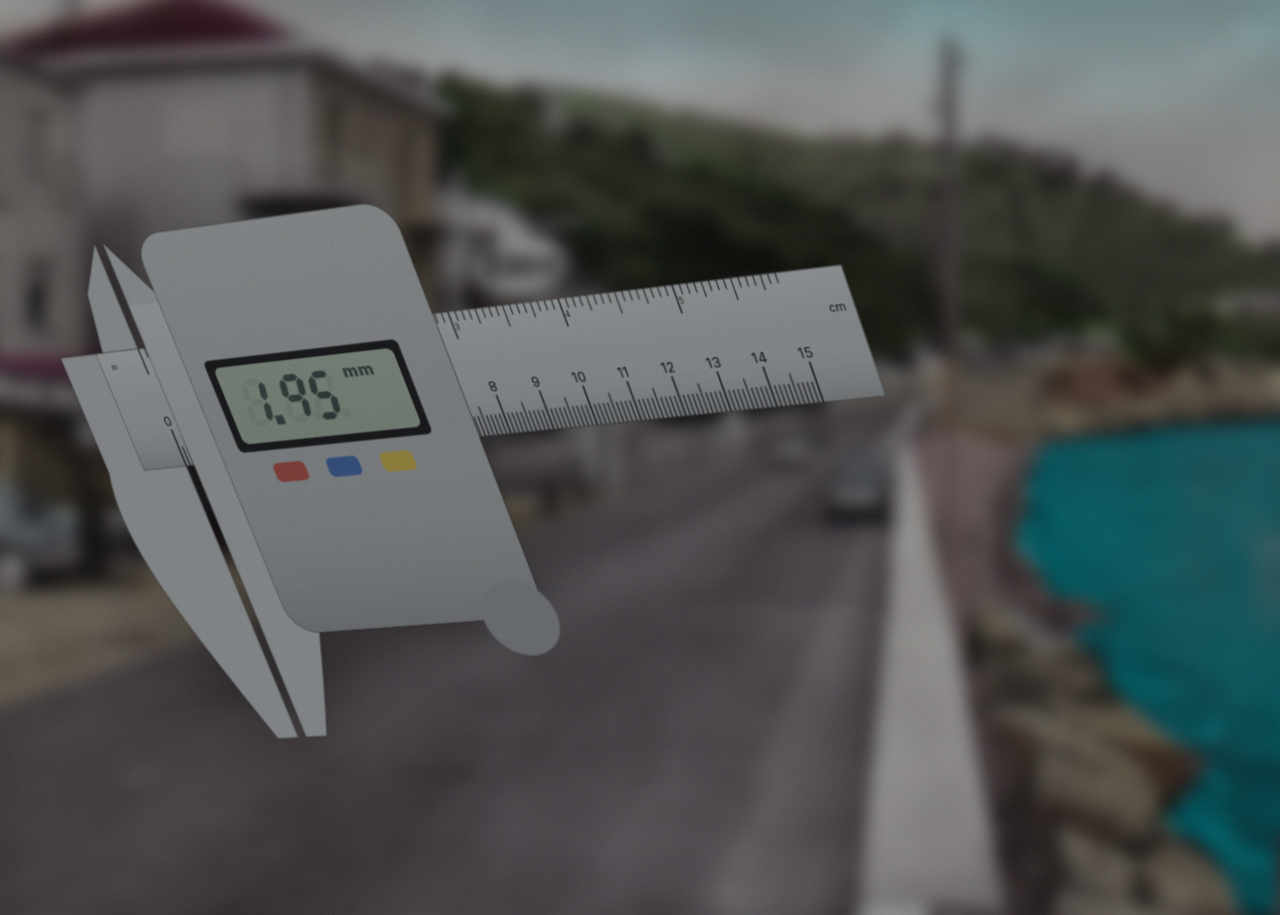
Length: 1.95
